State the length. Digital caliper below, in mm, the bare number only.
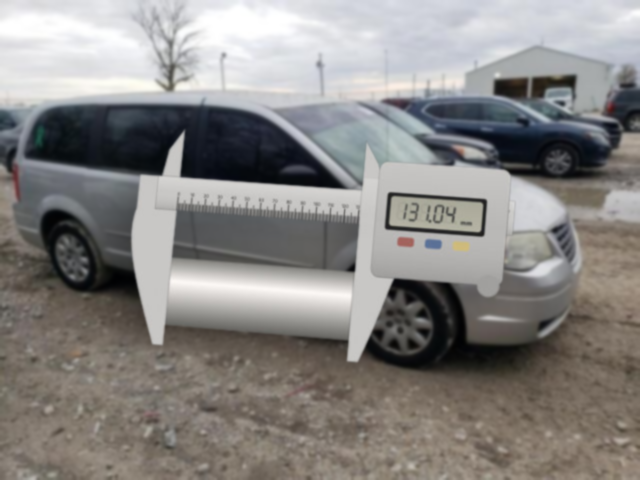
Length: 131.04
